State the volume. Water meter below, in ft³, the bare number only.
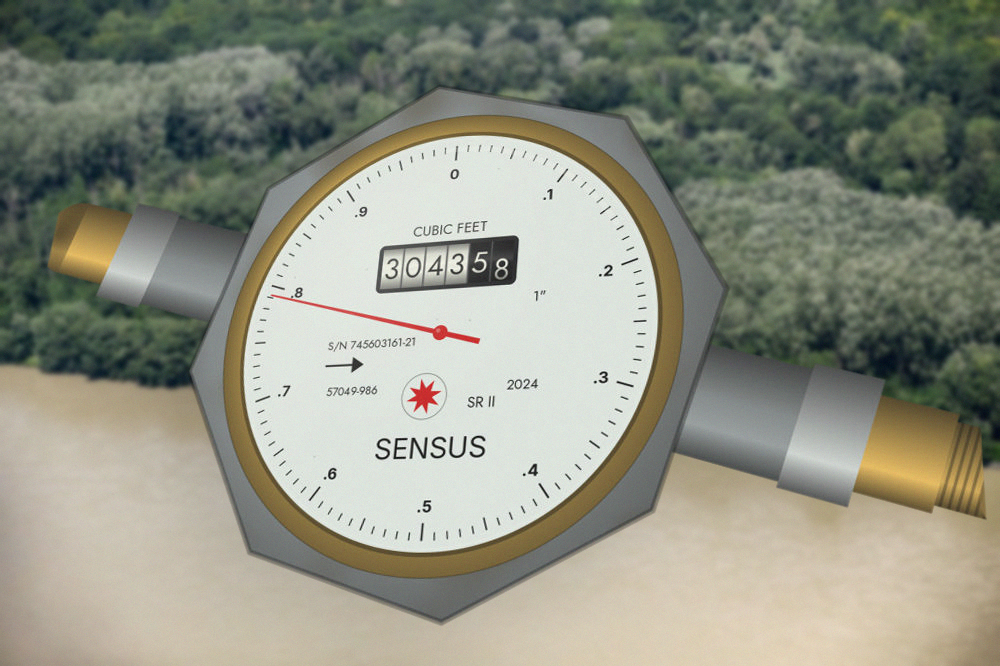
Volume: 304357.79
